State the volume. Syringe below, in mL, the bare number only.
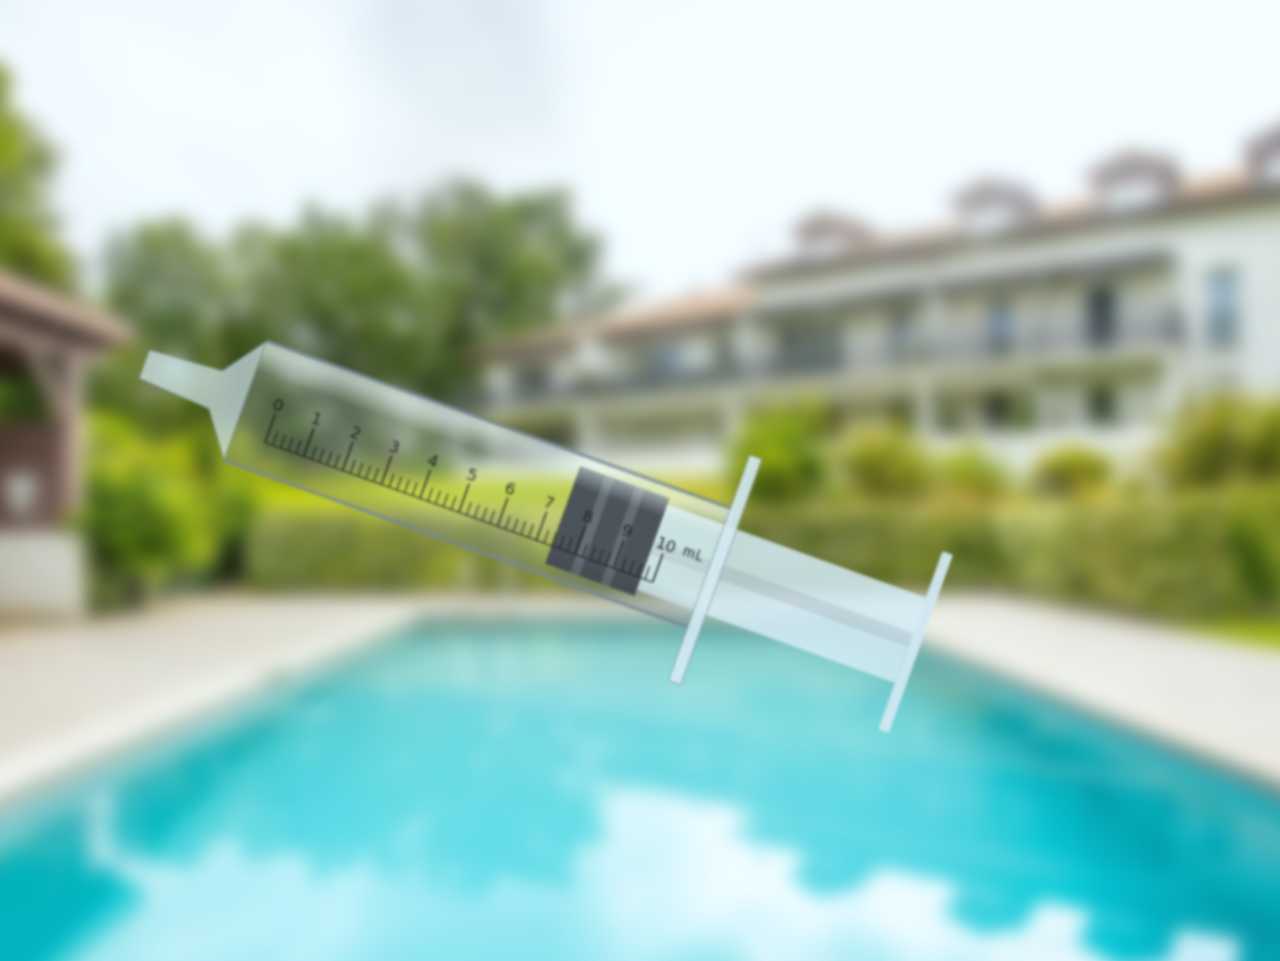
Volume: 7.4
